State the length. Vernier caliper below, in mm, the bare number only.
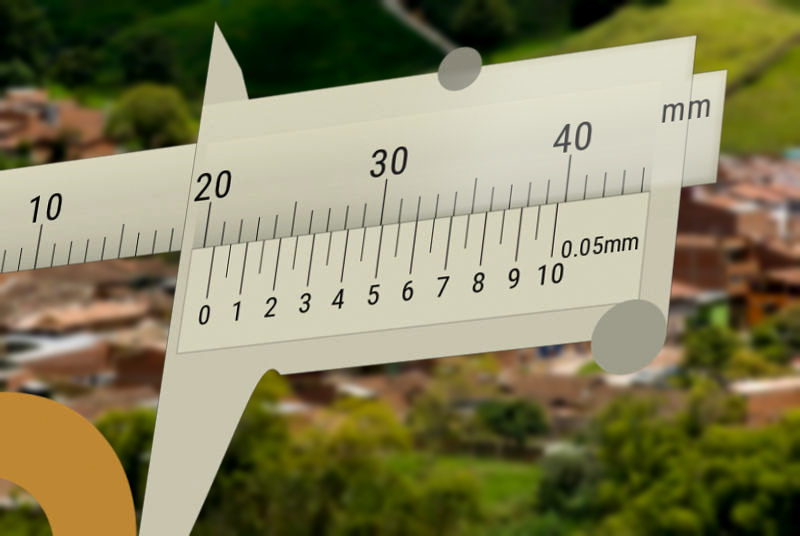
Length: 20.6
